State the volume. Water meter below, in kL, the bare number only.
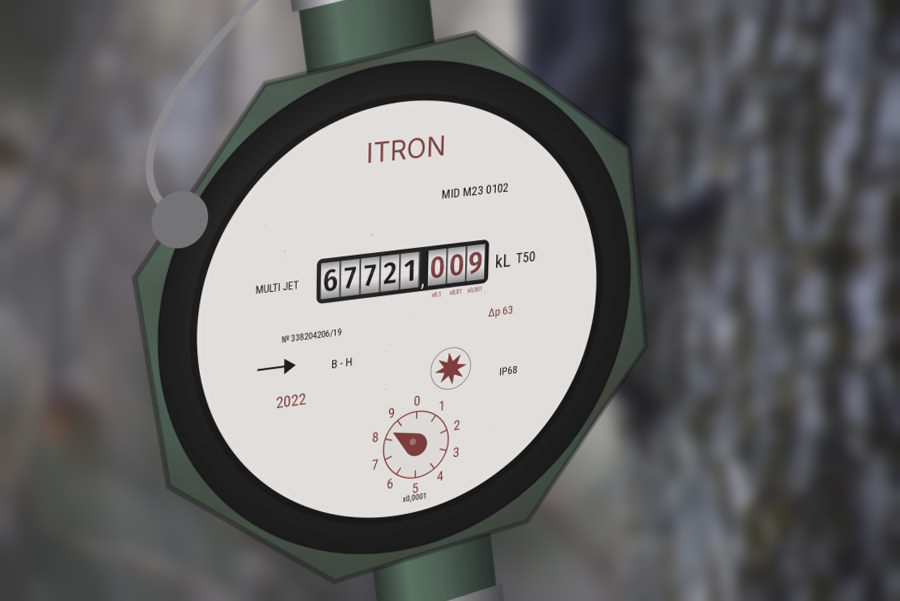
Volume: 67721.0098
